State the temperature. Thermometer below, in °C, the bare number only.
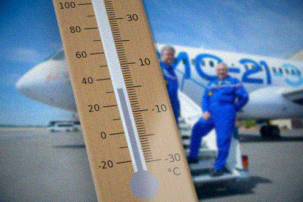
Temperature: 0
